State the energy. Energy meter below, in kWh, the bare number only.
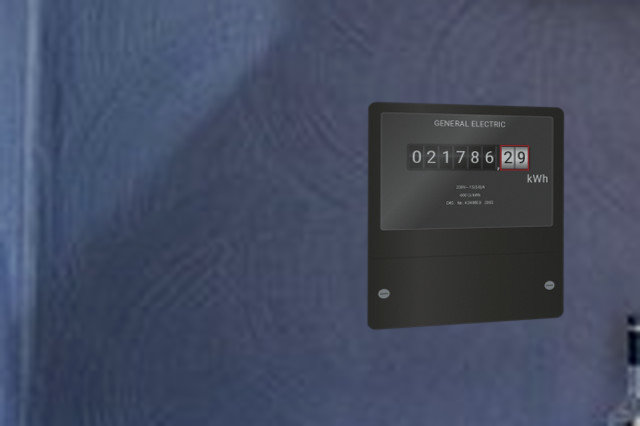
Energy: 21786.29
